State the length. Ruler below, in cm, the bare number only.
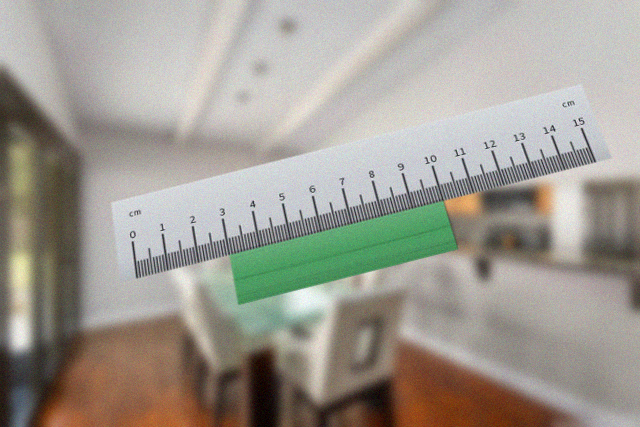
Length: 7
